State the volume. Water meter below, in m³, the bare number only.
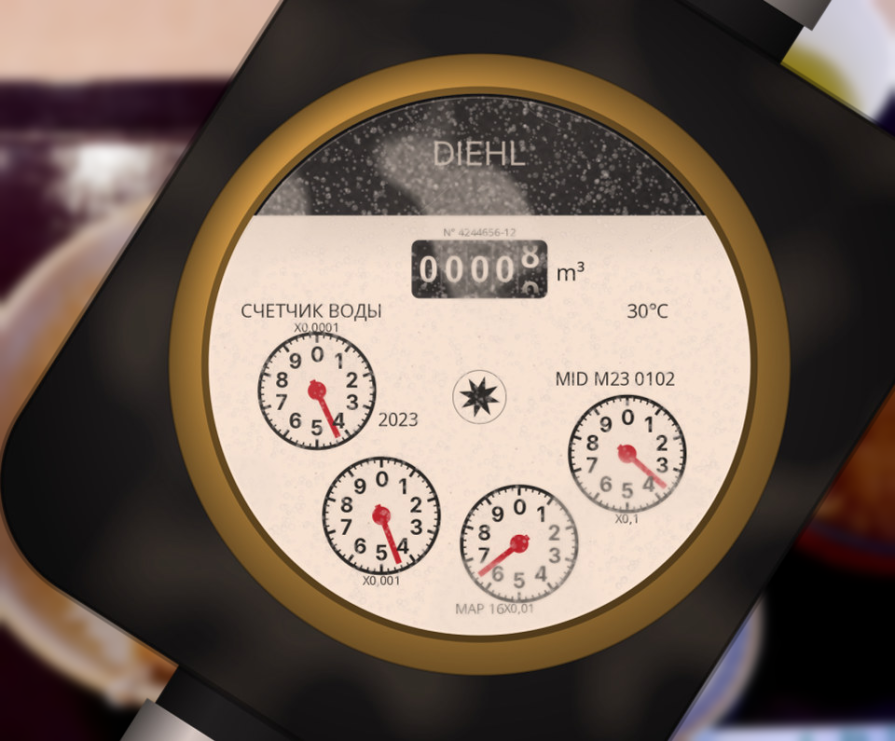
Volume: 8.3644
